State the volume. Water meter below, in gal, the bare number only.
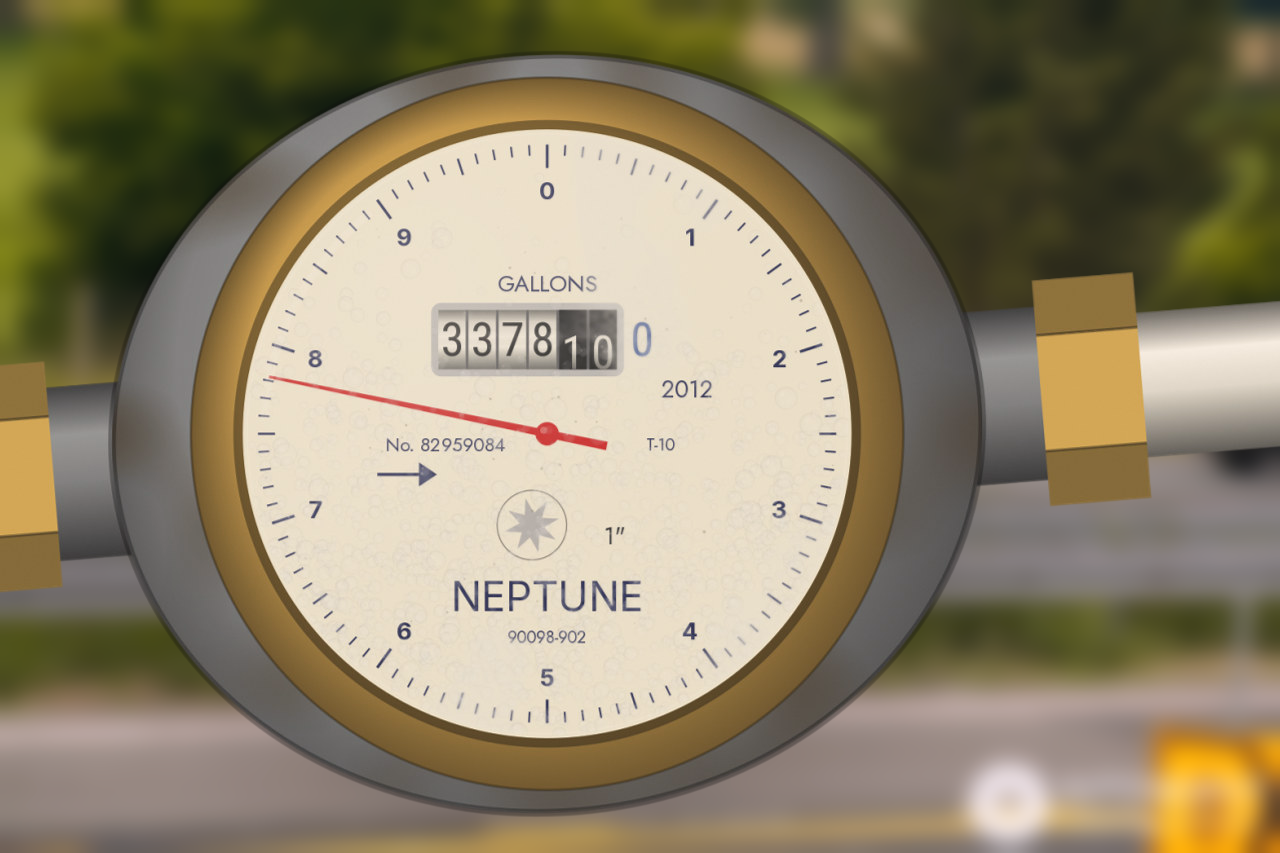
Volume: 3378097.8
